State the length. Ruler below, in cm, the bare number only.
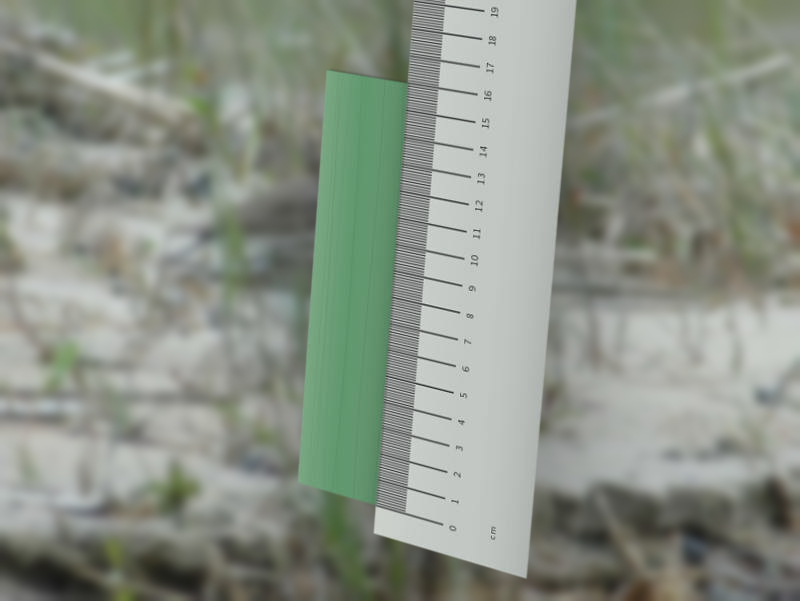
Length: 16
